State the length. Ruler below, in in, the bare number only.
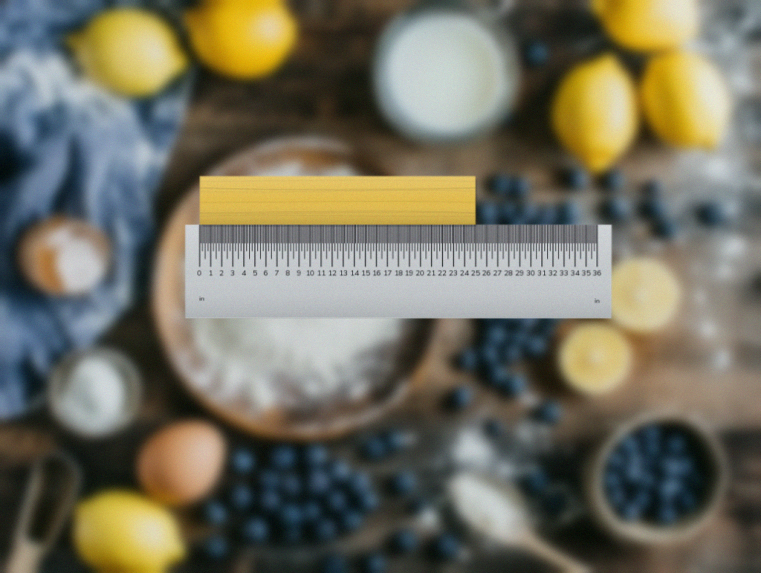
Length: 25
